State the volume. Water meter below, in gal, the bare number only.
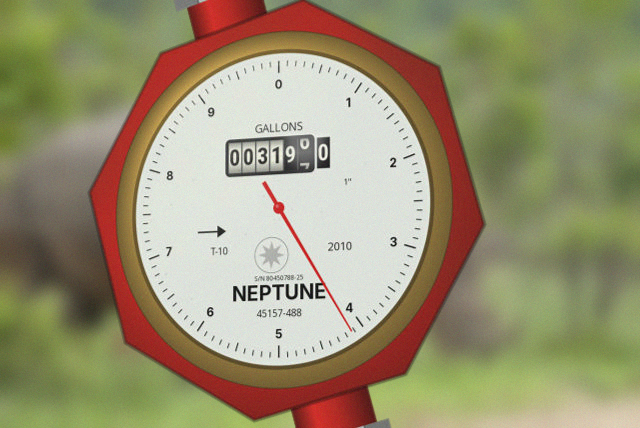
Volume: 31964.1
